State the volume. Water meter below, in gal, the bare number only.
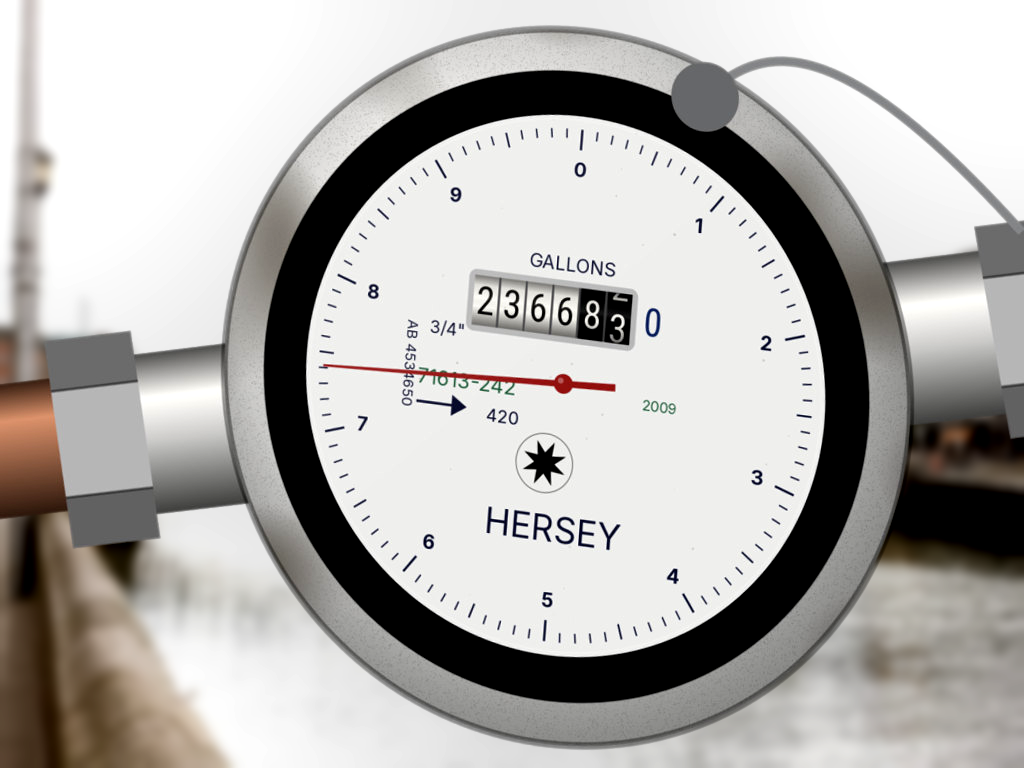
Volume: 2366827.4
